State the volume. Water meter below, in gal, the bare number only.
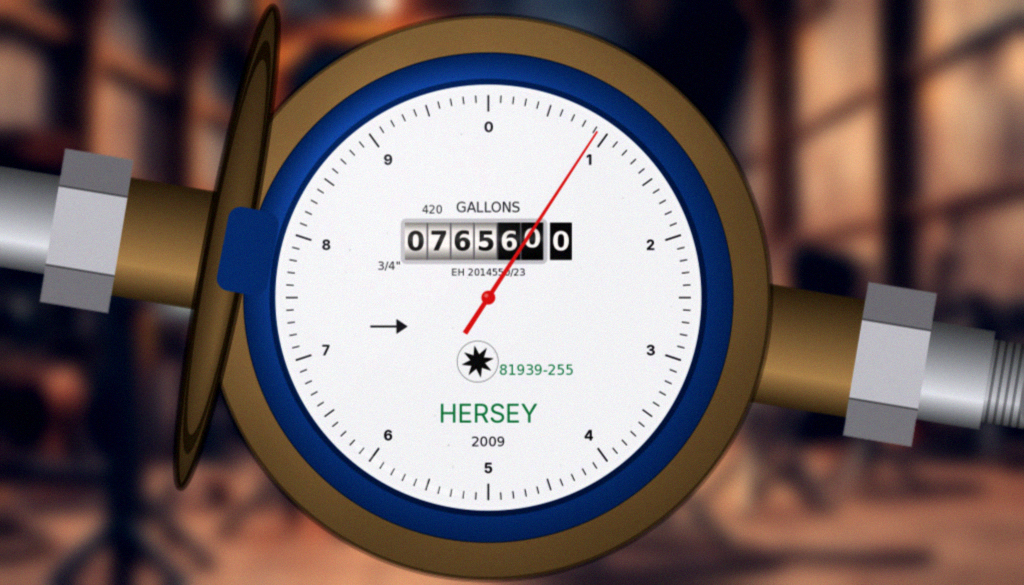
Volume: 765600.9
